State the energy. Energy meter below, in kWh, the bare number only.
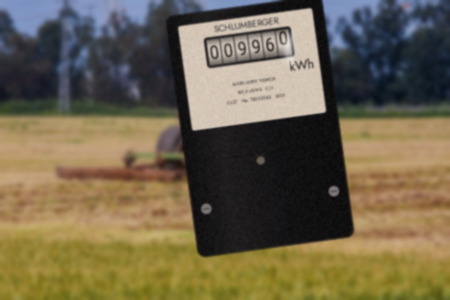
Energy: 9960
